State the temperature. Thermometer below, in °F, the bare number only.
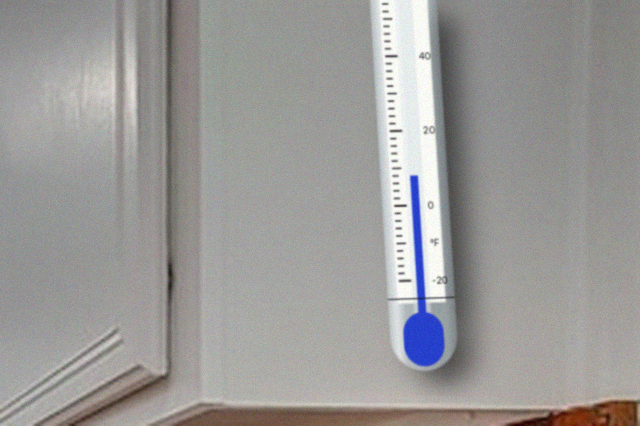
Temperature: 8
